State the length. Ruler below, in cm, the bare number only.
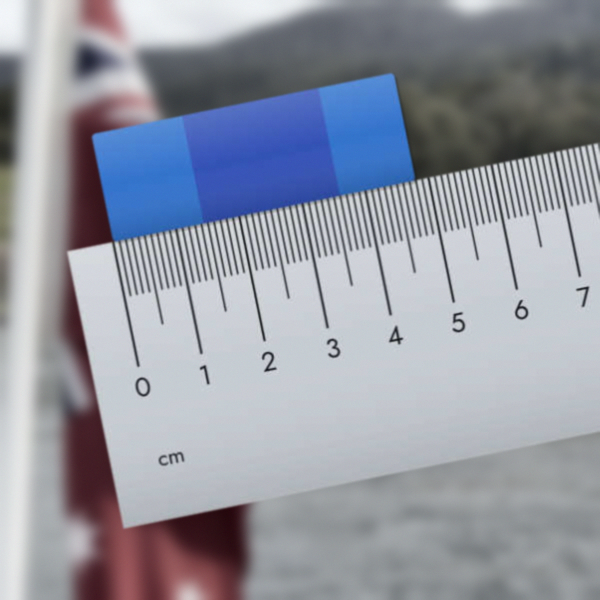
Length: 4.8
